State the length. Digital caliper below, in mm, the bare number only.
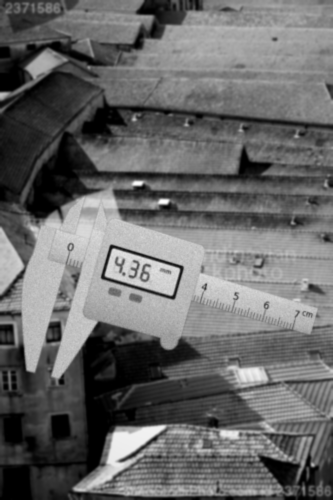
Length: 4.36
